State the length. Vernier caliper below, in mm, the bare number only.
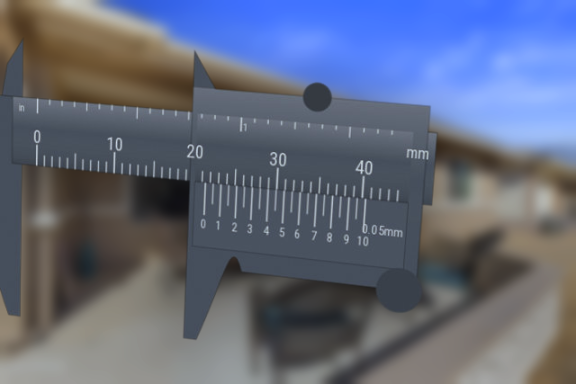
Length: 21.4
